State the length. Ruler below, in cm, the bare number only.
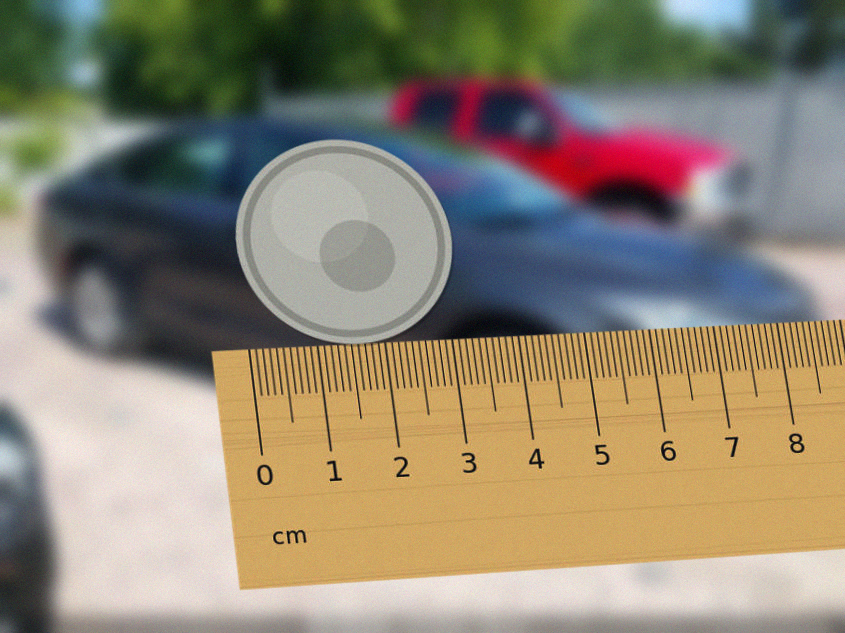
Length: 3.2
